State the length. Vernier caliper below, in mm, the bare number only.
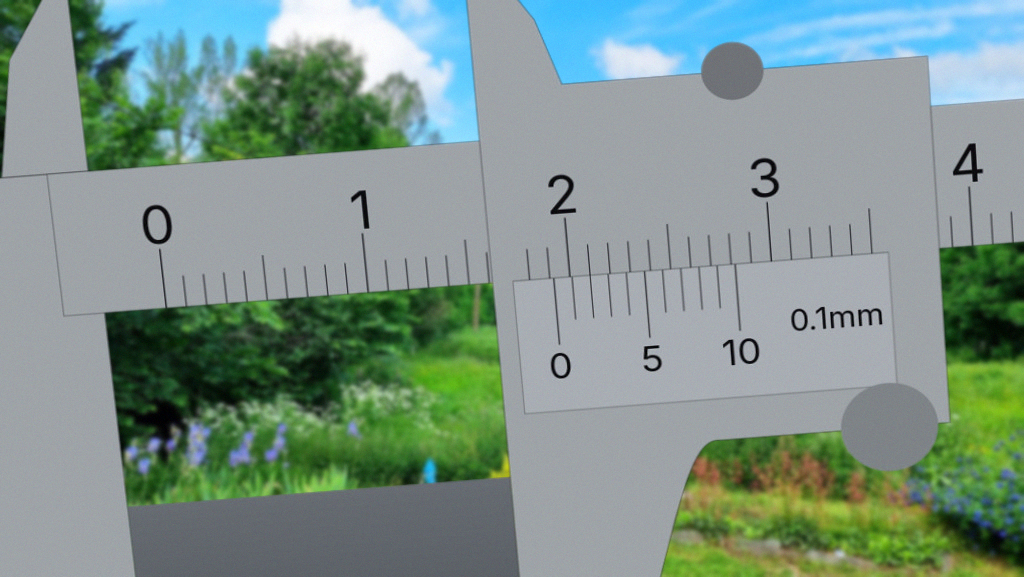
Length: 19.2
